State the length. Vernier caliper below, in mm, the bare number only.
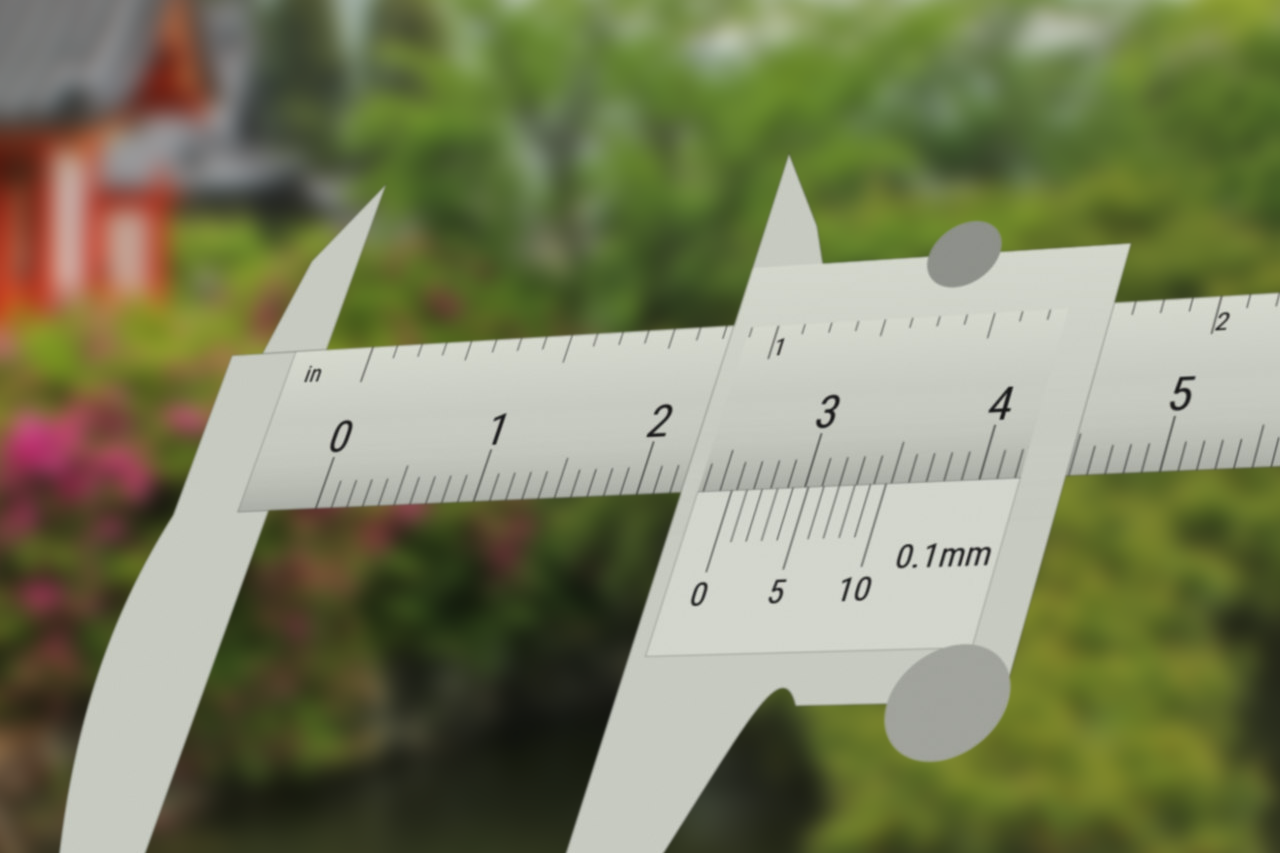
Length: 25.7
